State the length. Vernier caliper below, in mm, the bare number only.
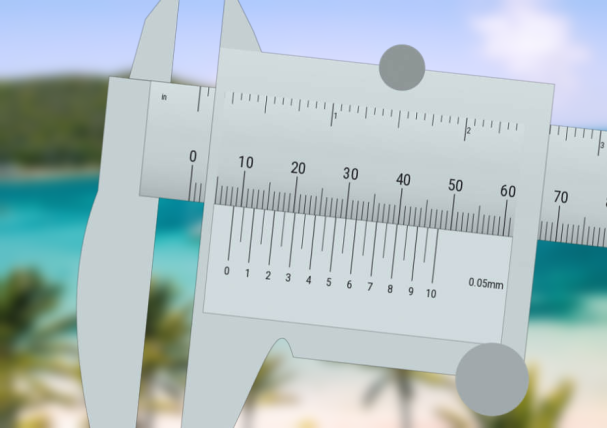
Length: 8.6
